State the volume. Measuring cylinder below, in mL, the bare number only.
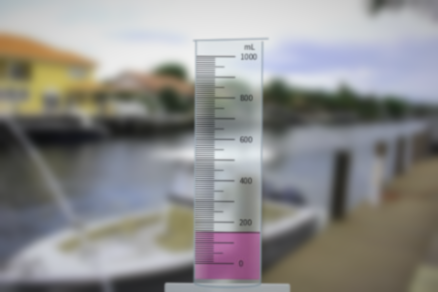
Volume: 150
